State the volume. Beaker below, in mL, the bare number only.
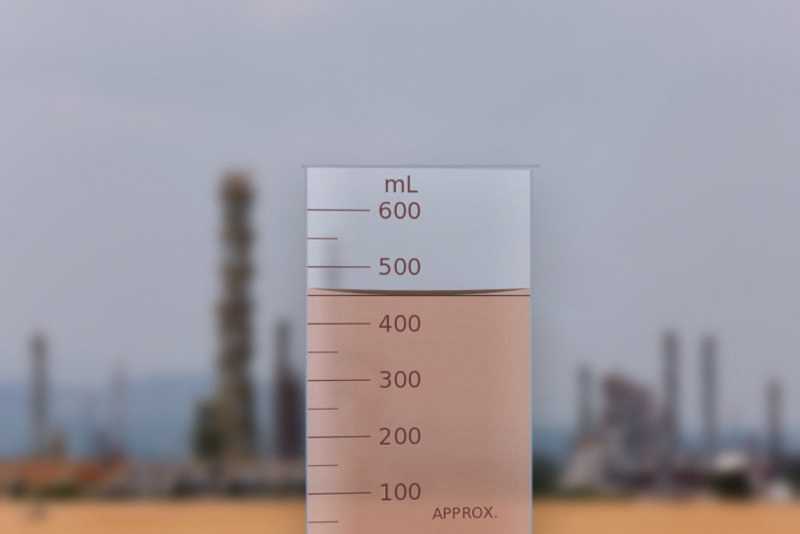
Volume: 450
